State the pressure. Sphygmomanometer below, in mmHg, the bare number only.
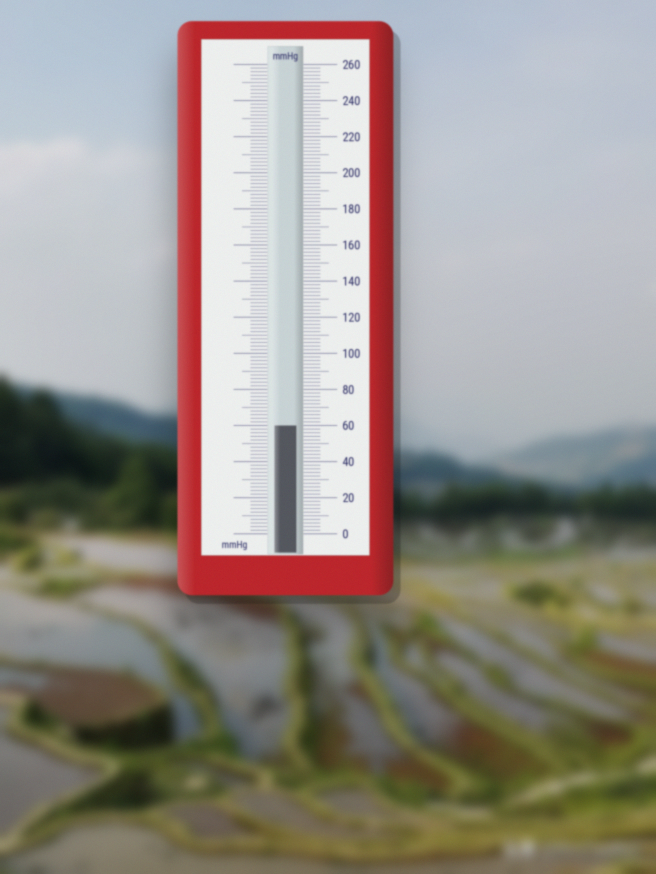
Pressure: 60
